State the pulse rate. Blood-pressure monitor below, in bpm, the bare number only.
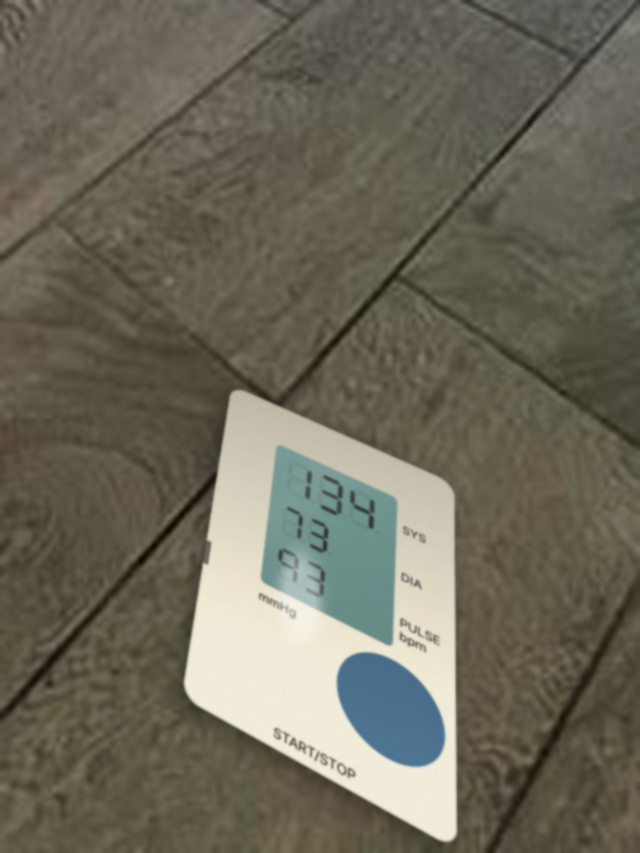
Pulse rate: 93
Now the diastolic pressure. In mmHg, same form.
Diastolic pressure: 73
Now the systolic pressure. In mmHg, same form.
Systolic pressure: 134
